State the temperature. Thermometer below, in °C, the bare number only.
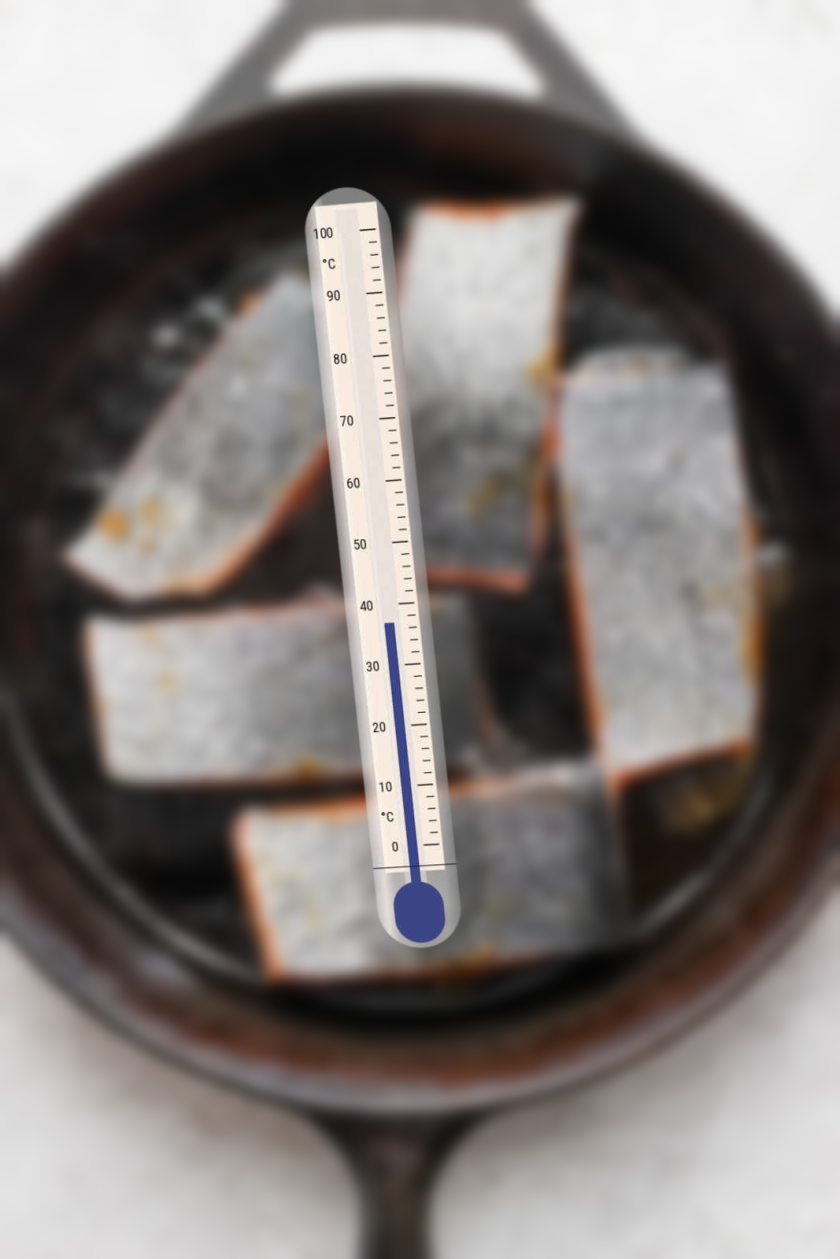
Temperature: 37
